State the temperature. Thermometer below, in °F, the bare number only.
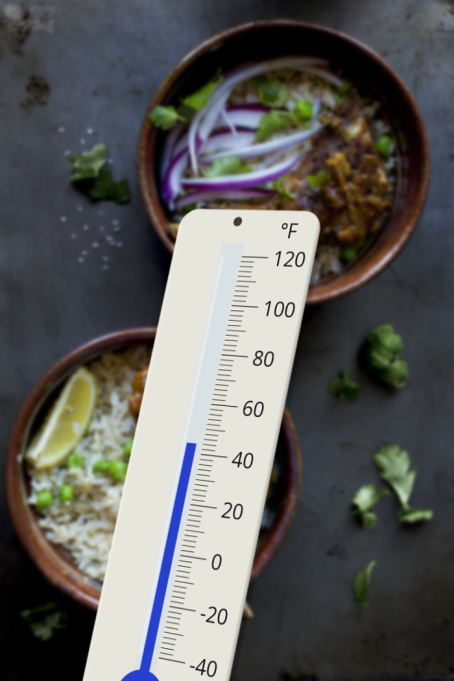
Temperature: 44
